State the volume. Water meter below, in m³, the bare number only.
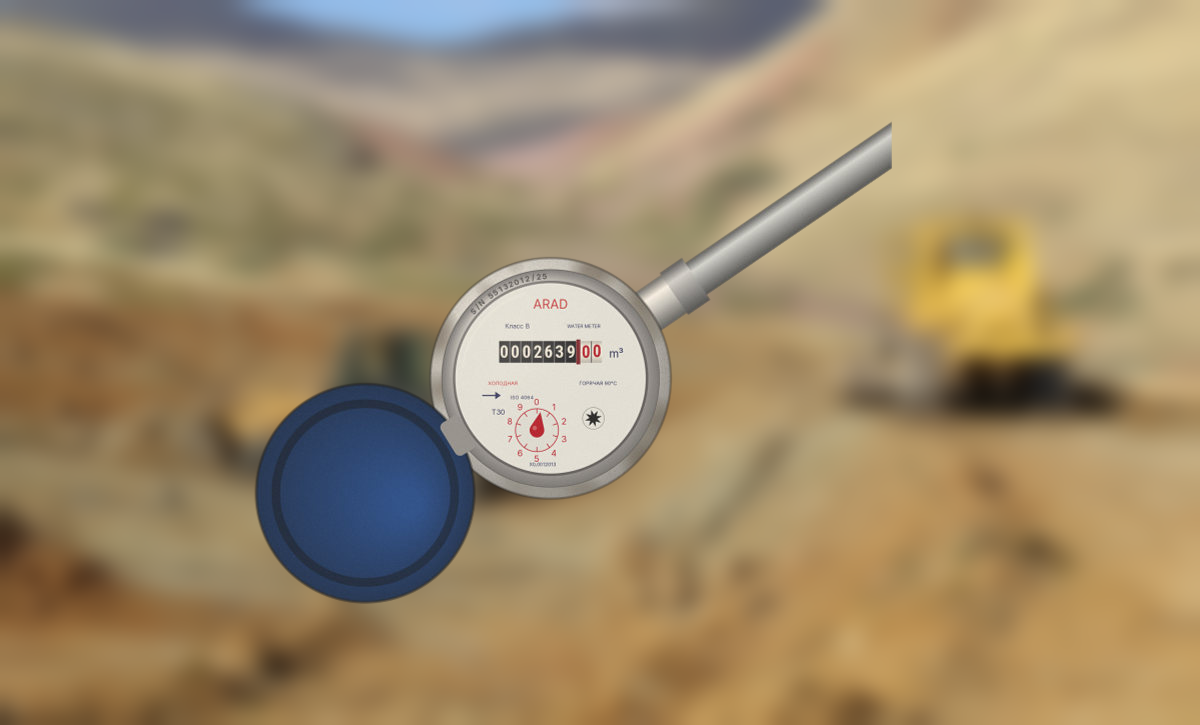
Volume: 2639.000
